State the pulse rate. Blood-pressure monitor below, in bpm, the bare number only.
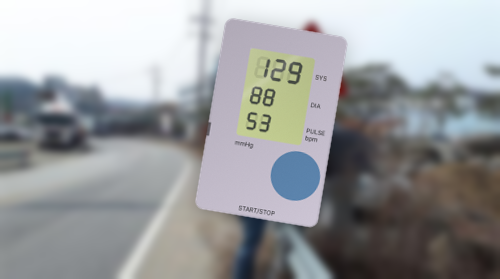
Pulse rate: 53
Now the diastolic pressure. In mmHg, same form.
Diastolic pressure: 88
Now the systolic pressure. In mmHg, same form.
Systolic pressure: 129
